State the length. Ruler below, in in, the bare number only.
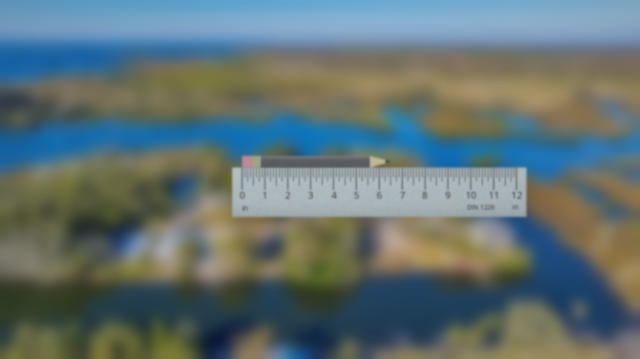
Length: 6.5
